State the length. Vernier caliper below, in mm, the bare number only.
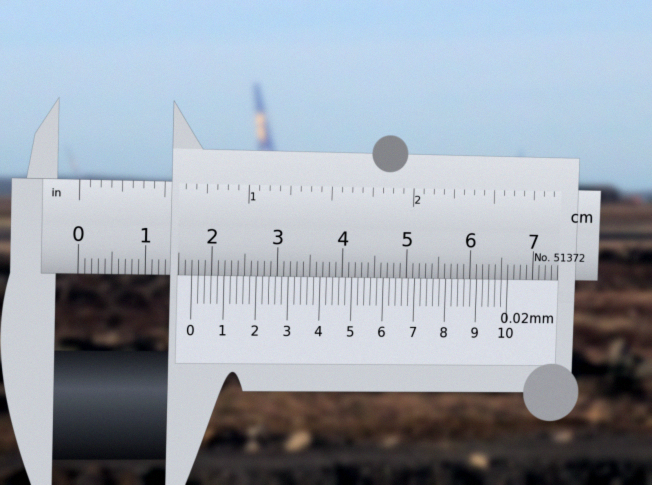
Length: 17.0
